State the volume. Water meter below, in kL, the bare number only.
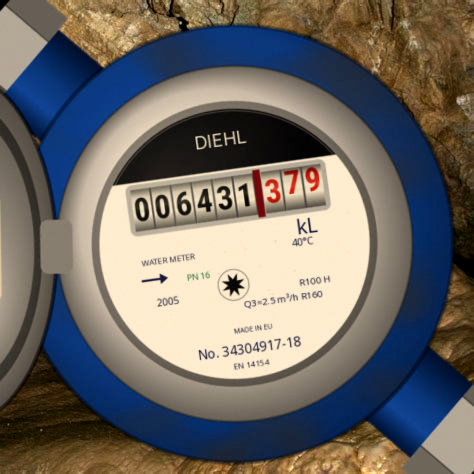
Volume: 6431.379
